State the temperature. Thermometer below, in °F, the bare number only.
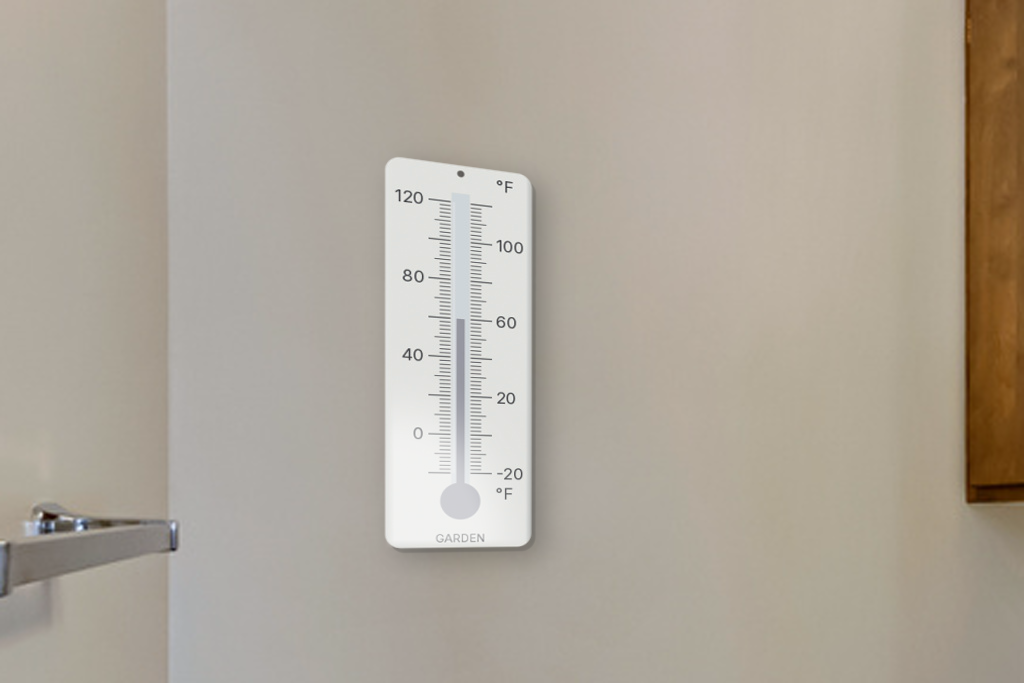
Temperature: 60
